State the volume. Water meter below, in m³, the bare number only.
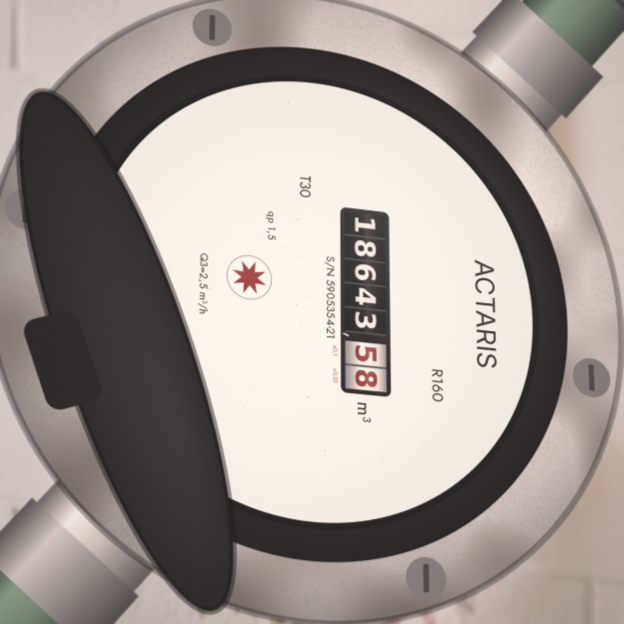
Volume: 18643.58
